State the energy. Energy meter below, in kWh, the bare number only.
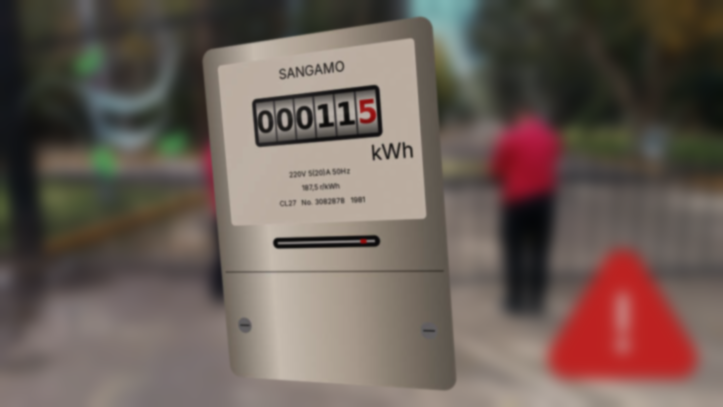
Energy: 11.5
